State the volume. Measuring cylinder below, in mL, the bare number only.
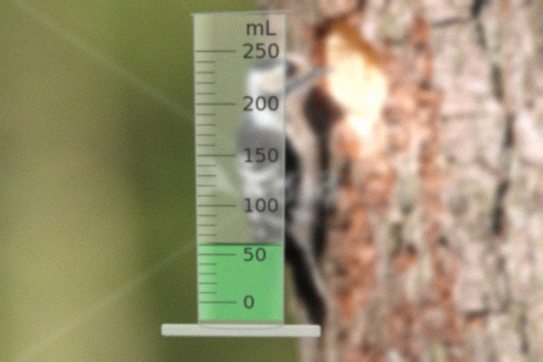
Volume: 60
